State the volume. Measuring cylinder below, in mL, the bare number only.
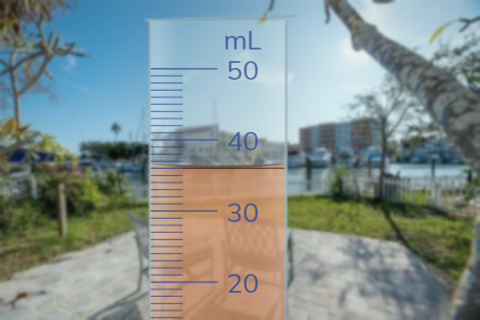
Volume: 36
